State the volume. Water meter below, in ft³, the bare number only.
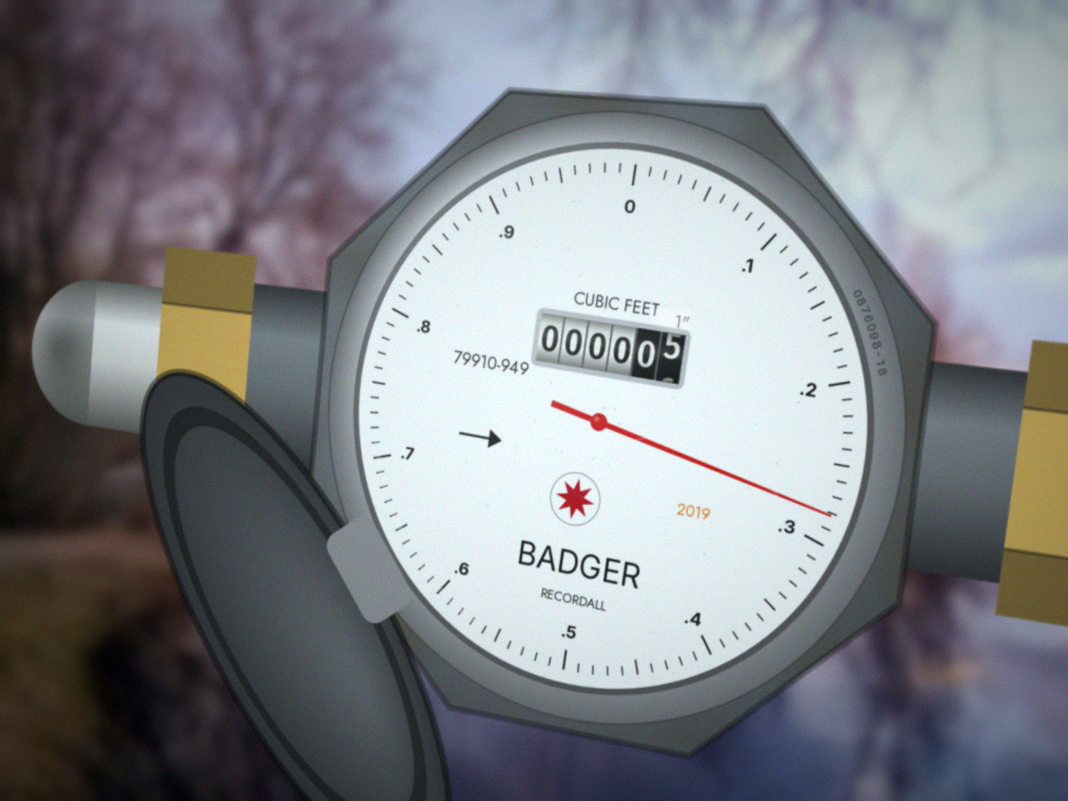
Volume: 5.28
